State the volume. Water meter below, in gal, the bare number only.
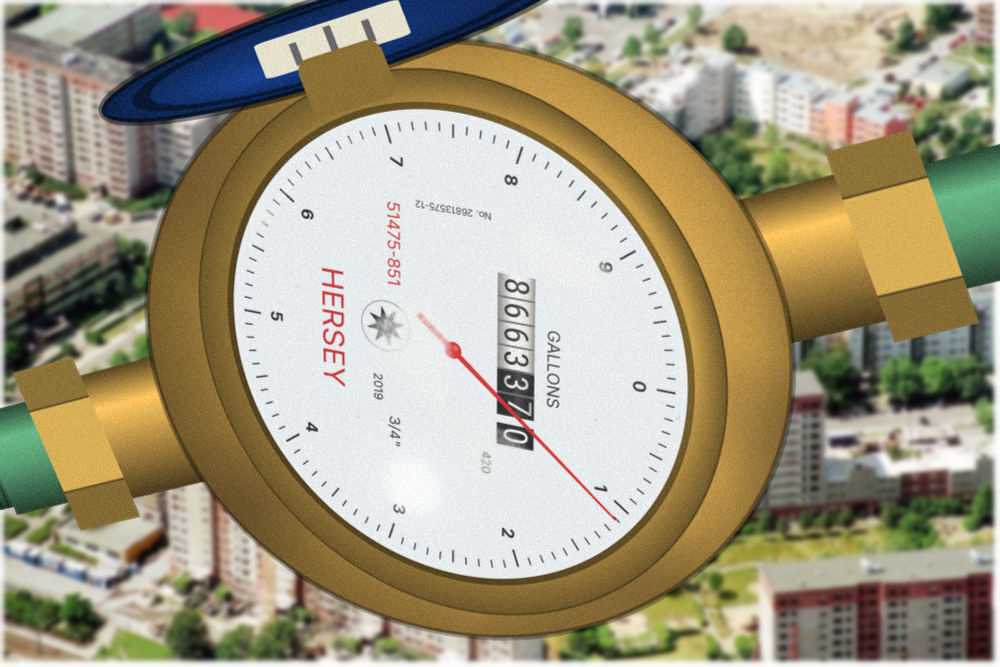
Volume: 8663371.1
